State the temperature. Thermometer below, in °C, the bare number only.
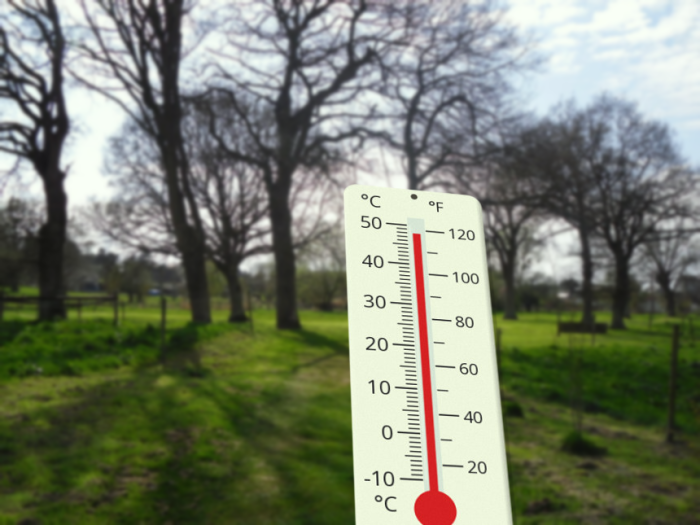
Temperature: 48
